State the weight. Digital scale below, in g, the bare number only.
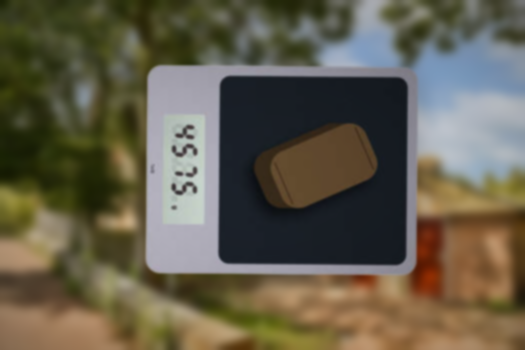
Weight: 4575
